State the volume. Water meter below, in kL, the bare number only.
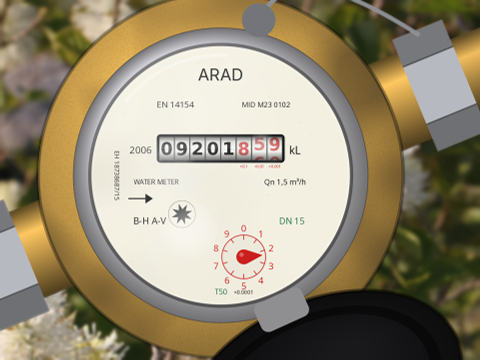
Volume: 9201.8592
